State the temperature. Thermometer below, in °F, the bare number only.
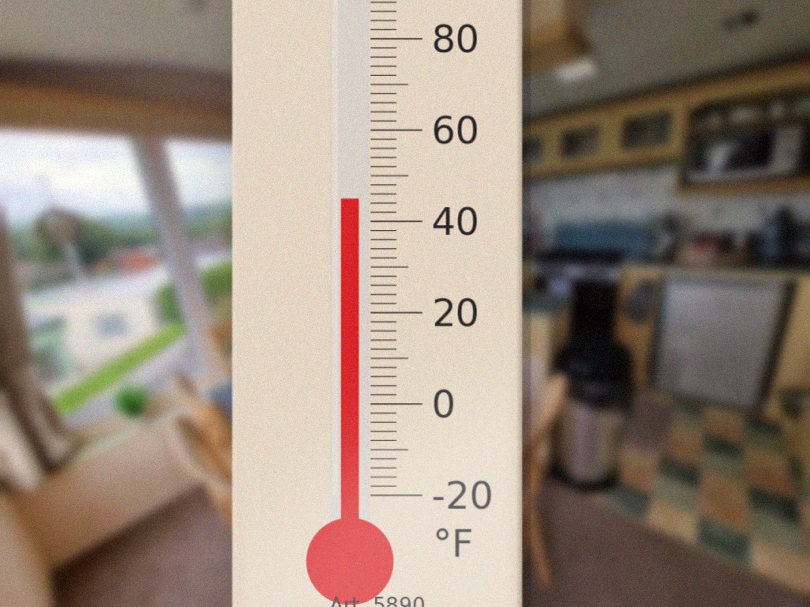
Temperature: 45
